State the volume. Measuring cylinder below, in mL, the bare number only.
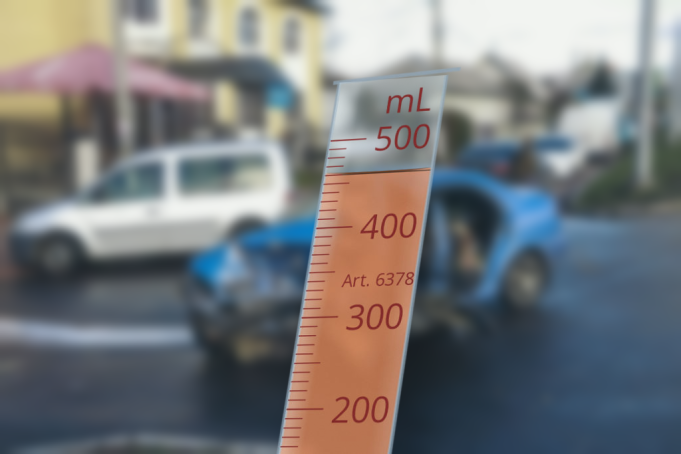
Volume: 460
